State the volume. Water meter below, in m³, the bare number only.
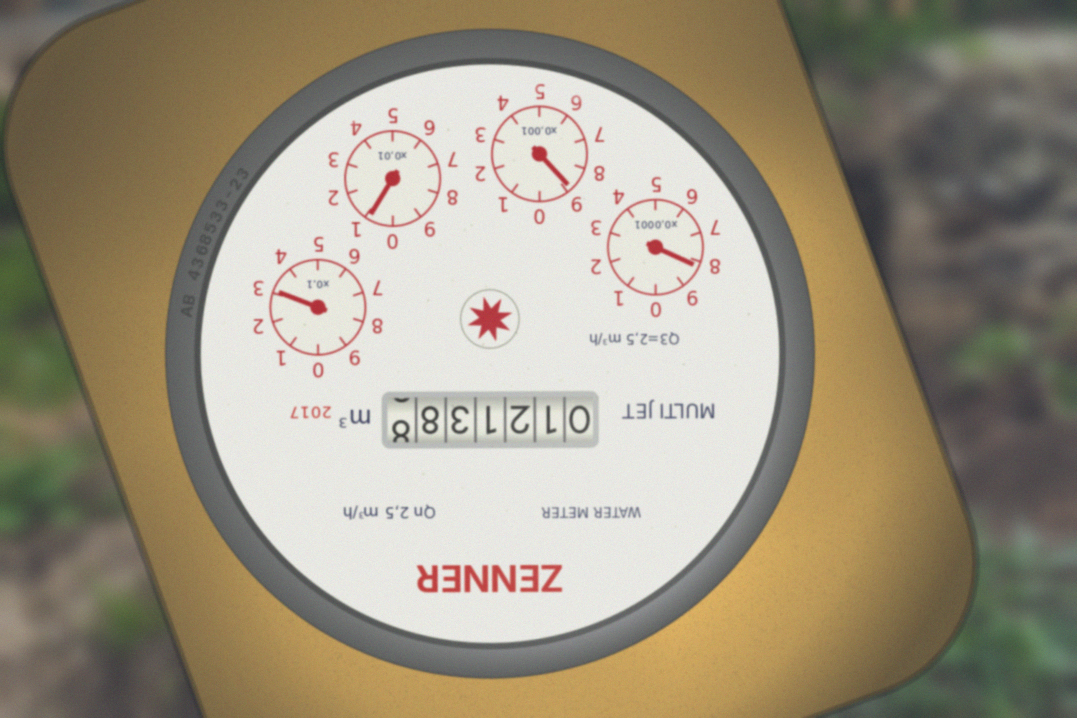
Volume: 121388.3088
